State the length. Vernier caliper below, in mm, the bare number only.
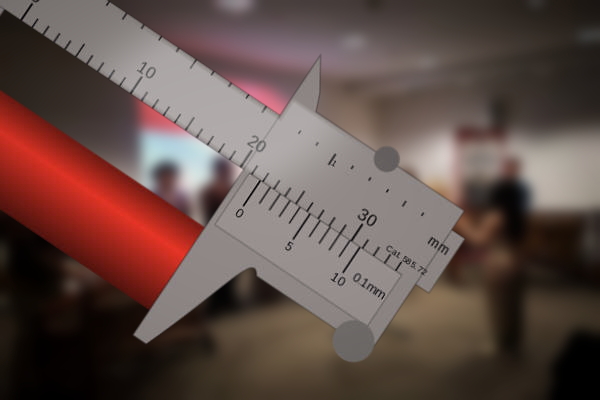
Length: 21.8
